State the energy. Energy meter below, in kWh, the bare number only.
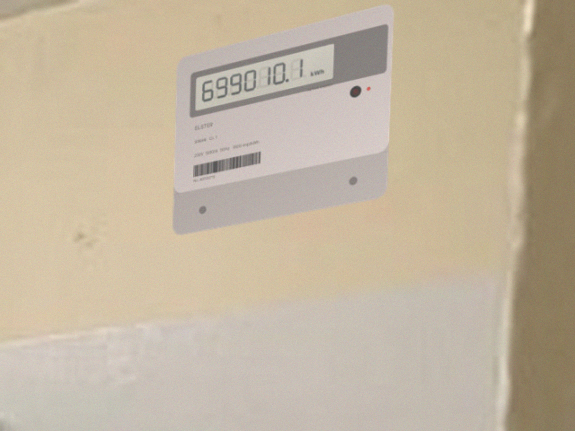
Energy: 699010.1
